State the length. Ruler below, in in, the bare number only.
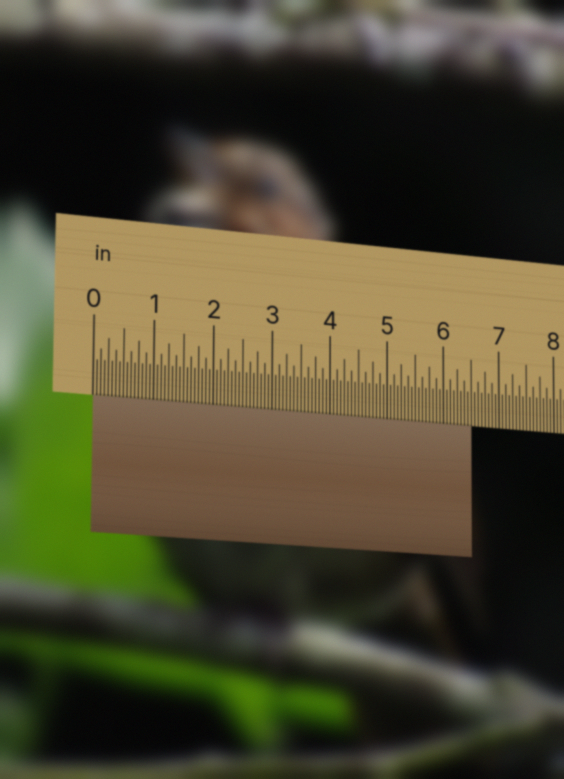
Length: 6.5
